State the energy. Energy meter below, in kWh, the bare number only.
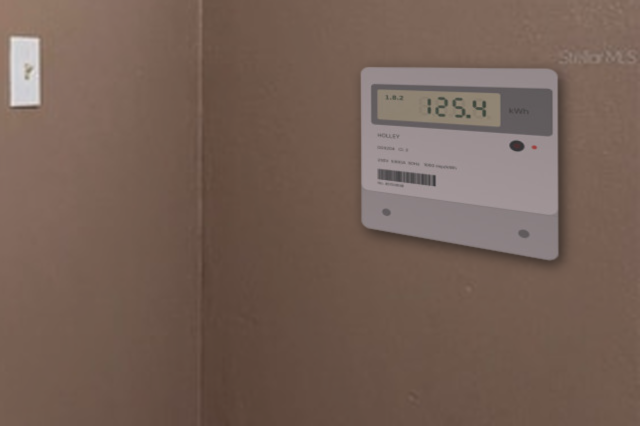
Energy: 125.4
